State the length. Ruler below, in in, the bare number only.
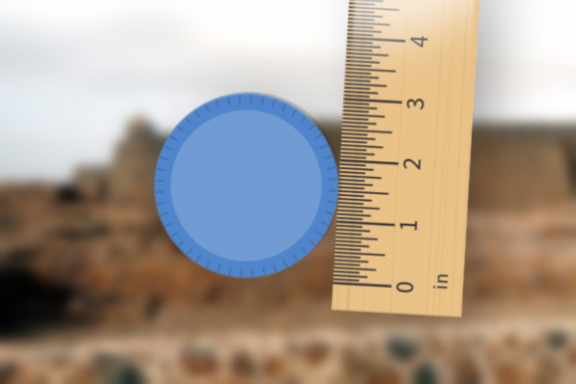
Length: 3
